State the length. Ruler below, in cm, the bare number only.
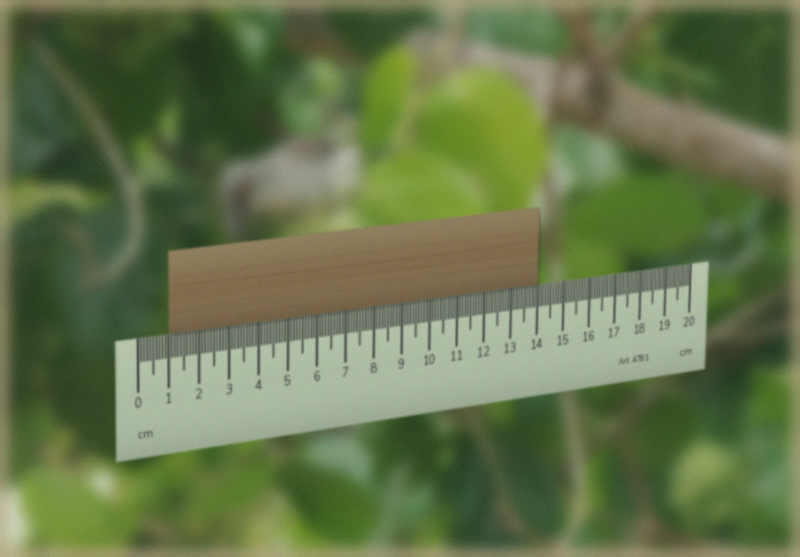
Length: 13
